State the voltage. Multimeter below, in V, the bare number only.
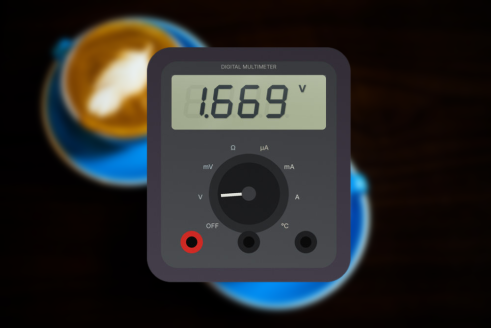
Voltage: 1.669
